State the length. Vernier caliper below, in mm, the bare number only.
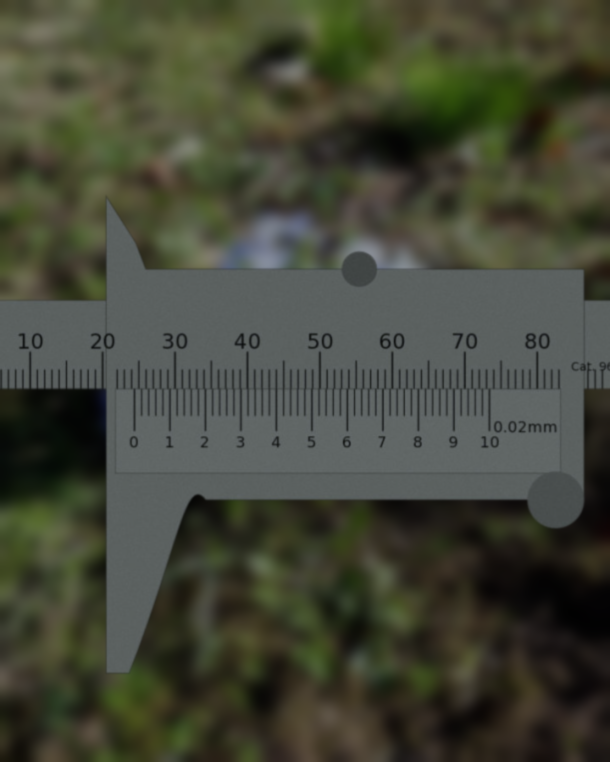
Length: 24.4
